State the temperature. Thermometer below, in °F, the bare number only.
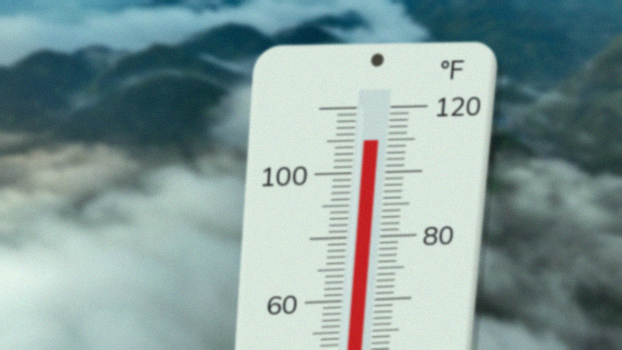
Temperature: 110
